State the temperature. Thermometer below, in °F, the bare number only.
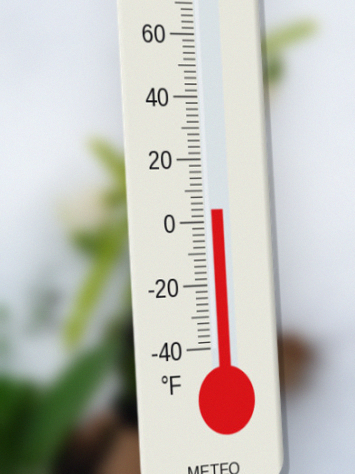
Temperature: 4
